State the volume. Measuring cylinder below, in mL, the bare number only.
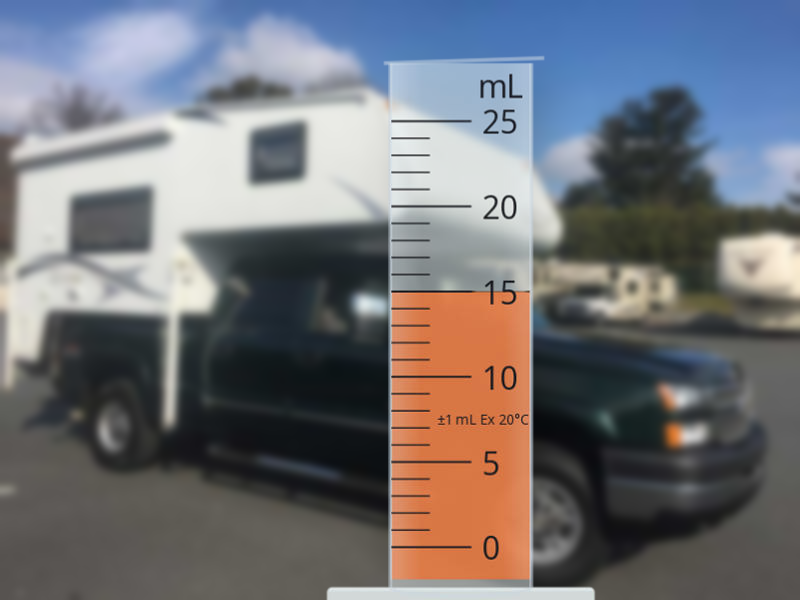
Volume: 15
